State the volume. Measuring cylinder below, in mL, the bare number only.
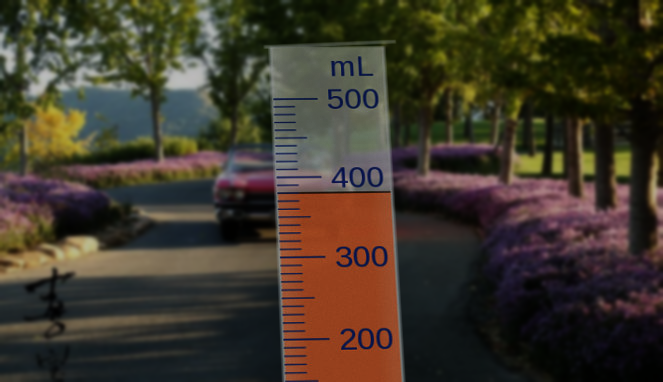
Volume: 380
